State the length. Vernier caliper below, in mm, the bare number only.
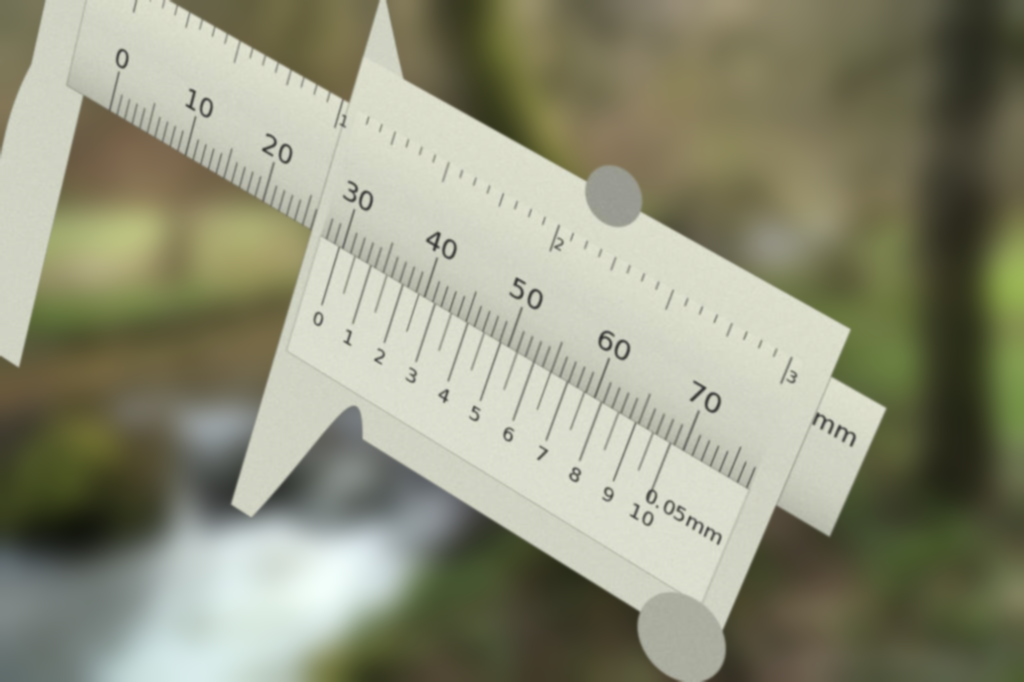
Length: 29.6
